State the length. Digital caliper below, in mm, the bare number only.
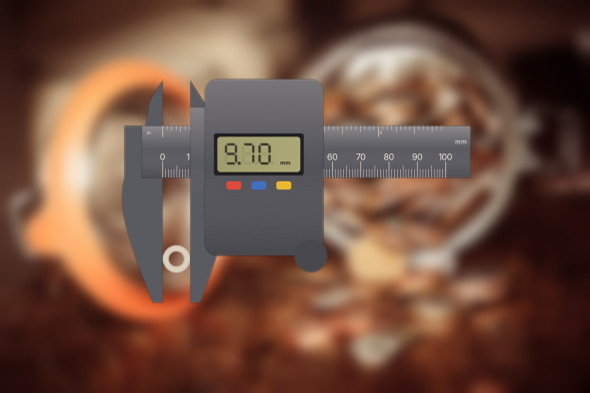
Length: 9.70
